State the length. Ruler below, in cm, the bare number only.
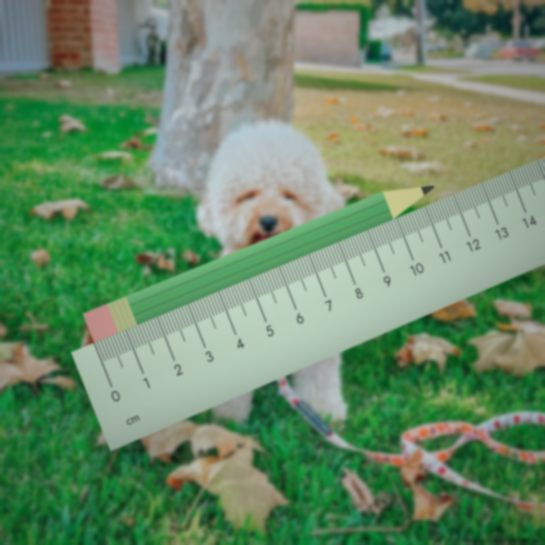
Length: 11.5
